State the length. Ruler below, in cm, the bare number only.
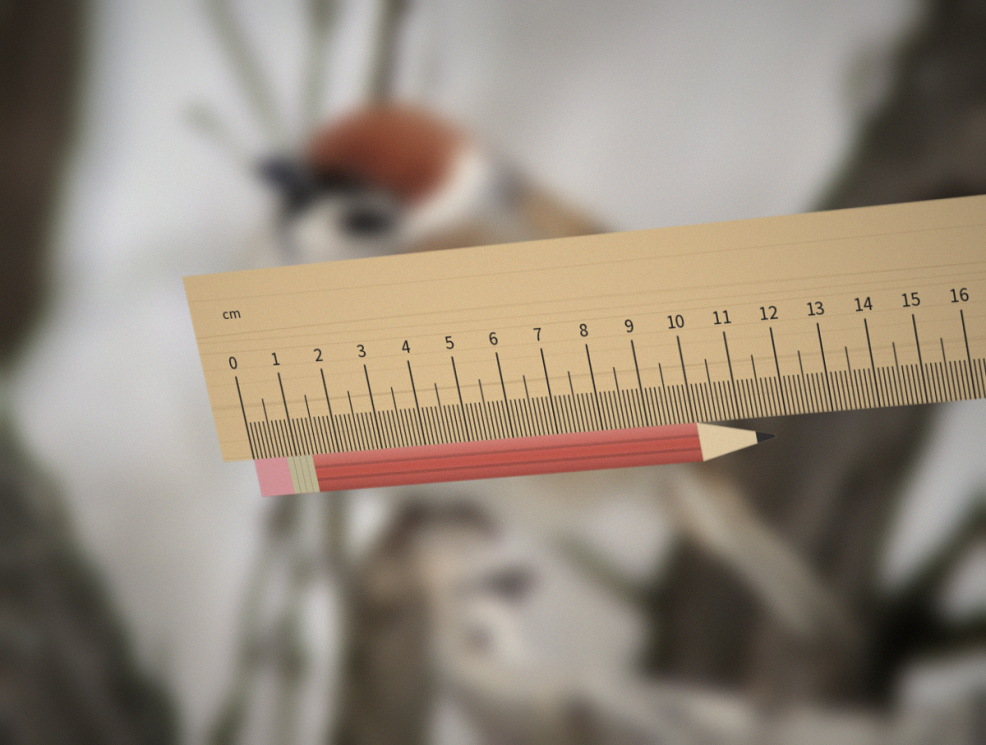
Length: 11.7
